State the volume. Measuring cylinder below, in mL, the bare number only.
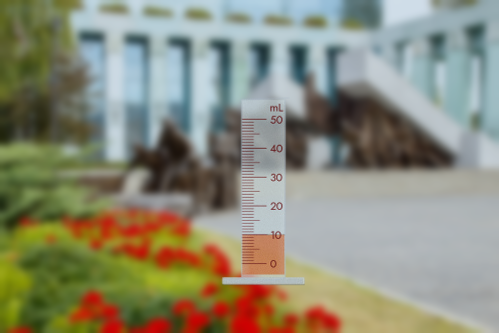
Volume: 10
